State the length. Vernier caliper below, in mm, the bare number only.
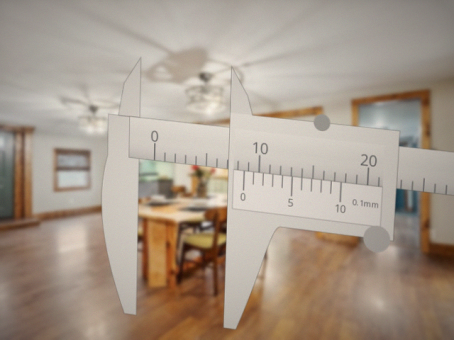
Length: 8.6
